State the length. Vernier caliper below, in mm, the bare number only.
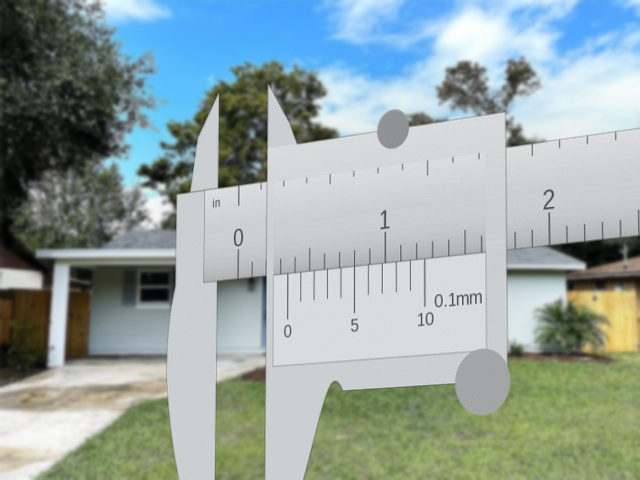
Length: 3.5
